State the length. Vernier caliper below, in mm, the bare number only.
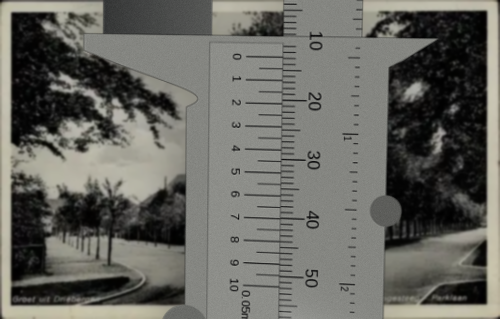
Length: 12.8
